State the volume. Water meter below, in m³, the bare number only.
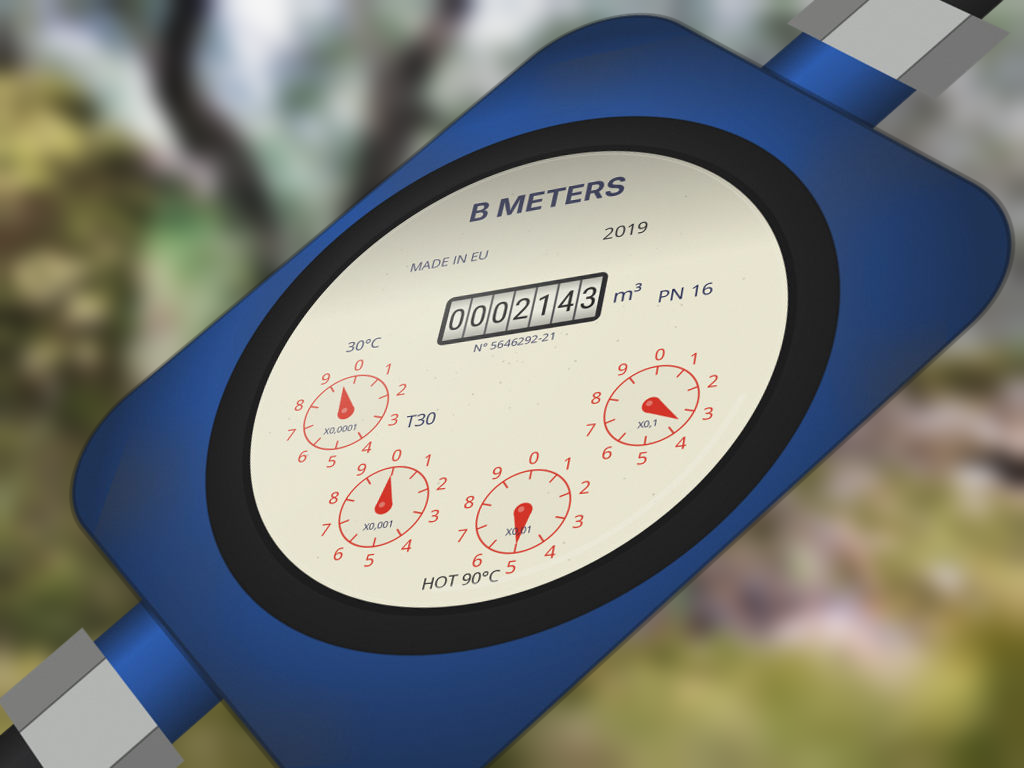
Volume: 2143.3499
